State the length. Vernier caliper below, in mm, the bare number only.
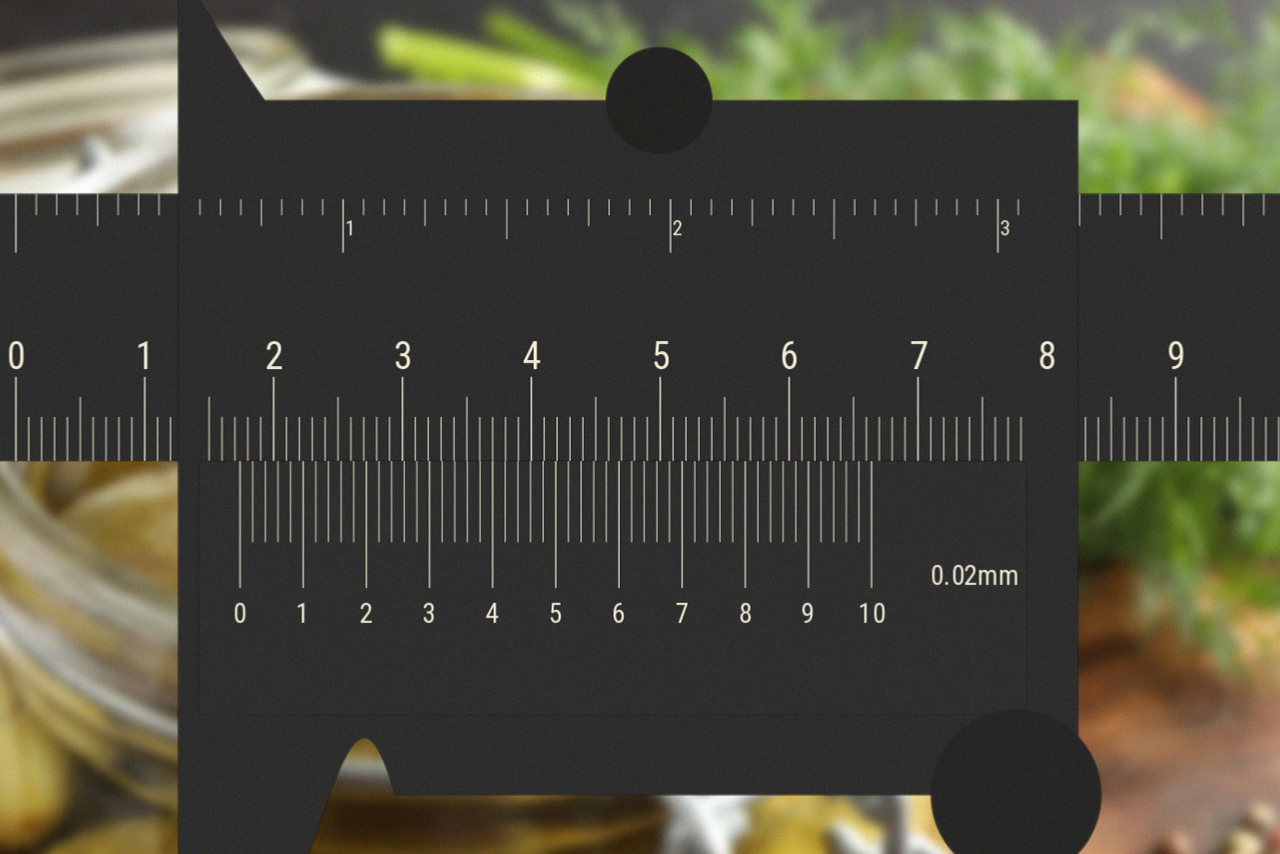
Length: 17.4
